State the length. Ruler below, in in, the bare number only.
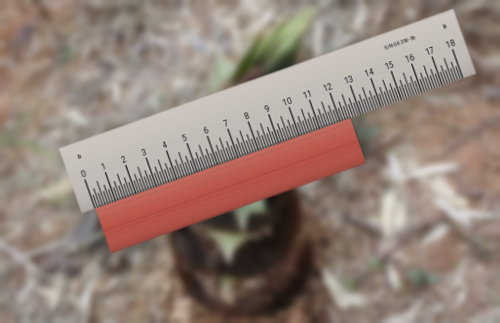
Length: 12.5
